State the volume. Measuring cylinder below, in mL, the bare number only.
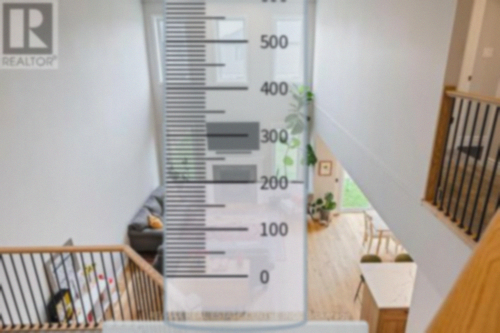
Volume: 200
